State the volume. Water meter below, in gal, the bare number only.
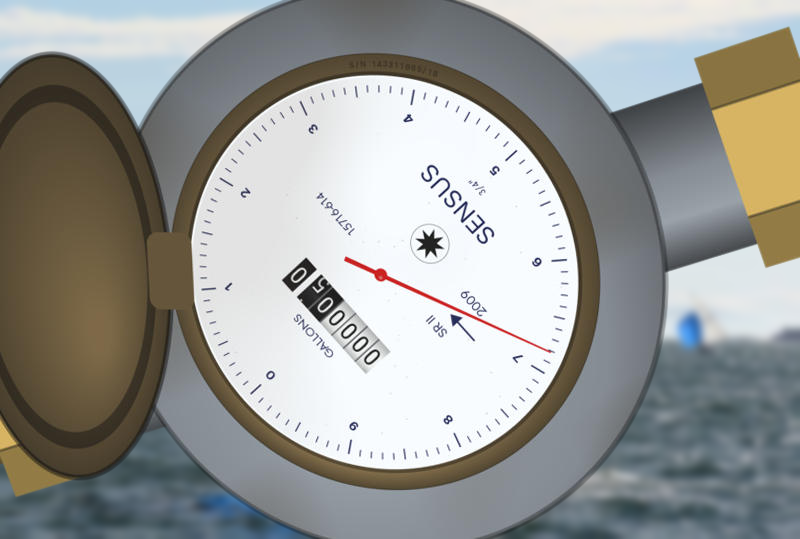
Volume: 46.8
